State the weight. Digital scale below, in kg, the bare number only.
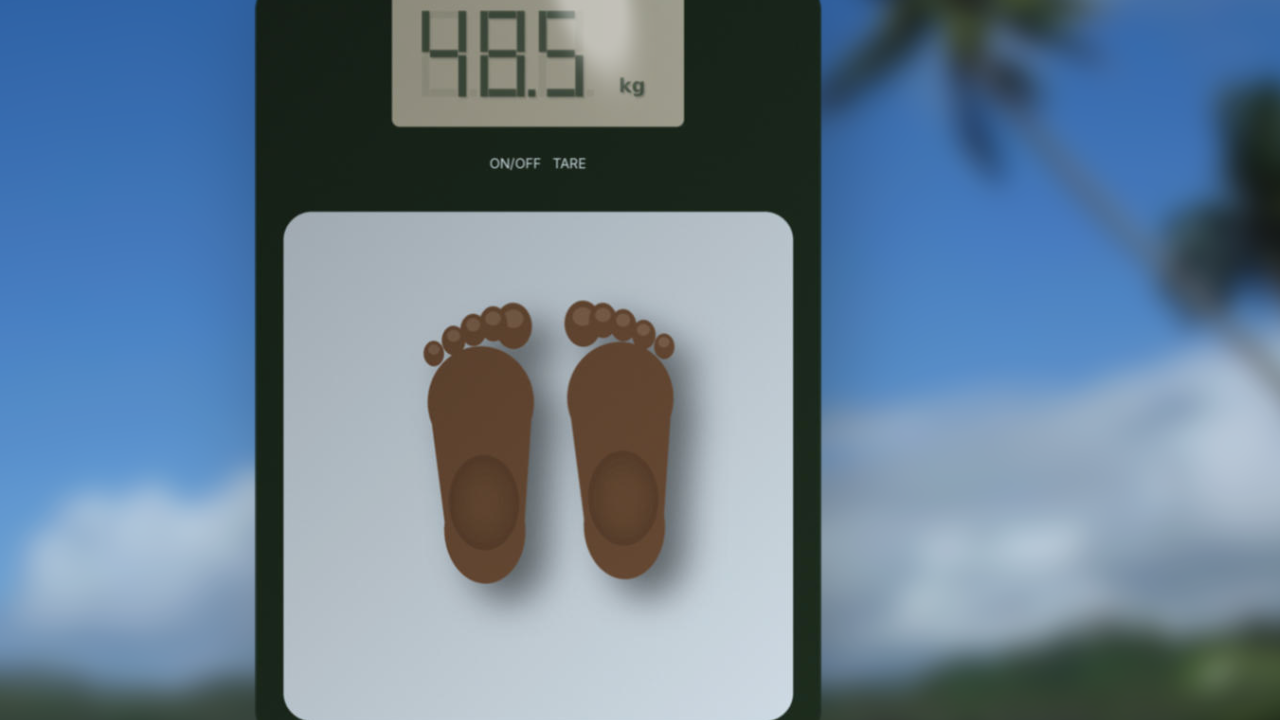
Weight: 48.5
